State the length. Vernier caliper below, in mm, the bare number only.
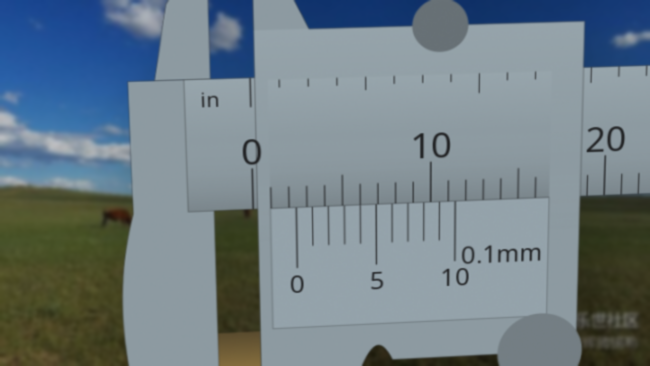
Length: 2.4
